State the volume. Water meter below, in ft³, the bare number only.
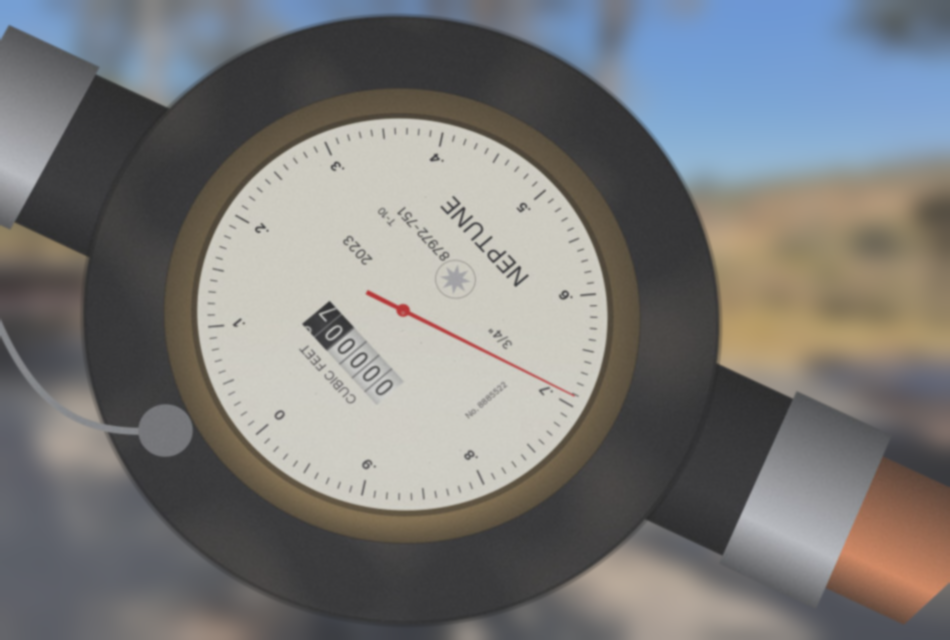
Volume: 6.69
